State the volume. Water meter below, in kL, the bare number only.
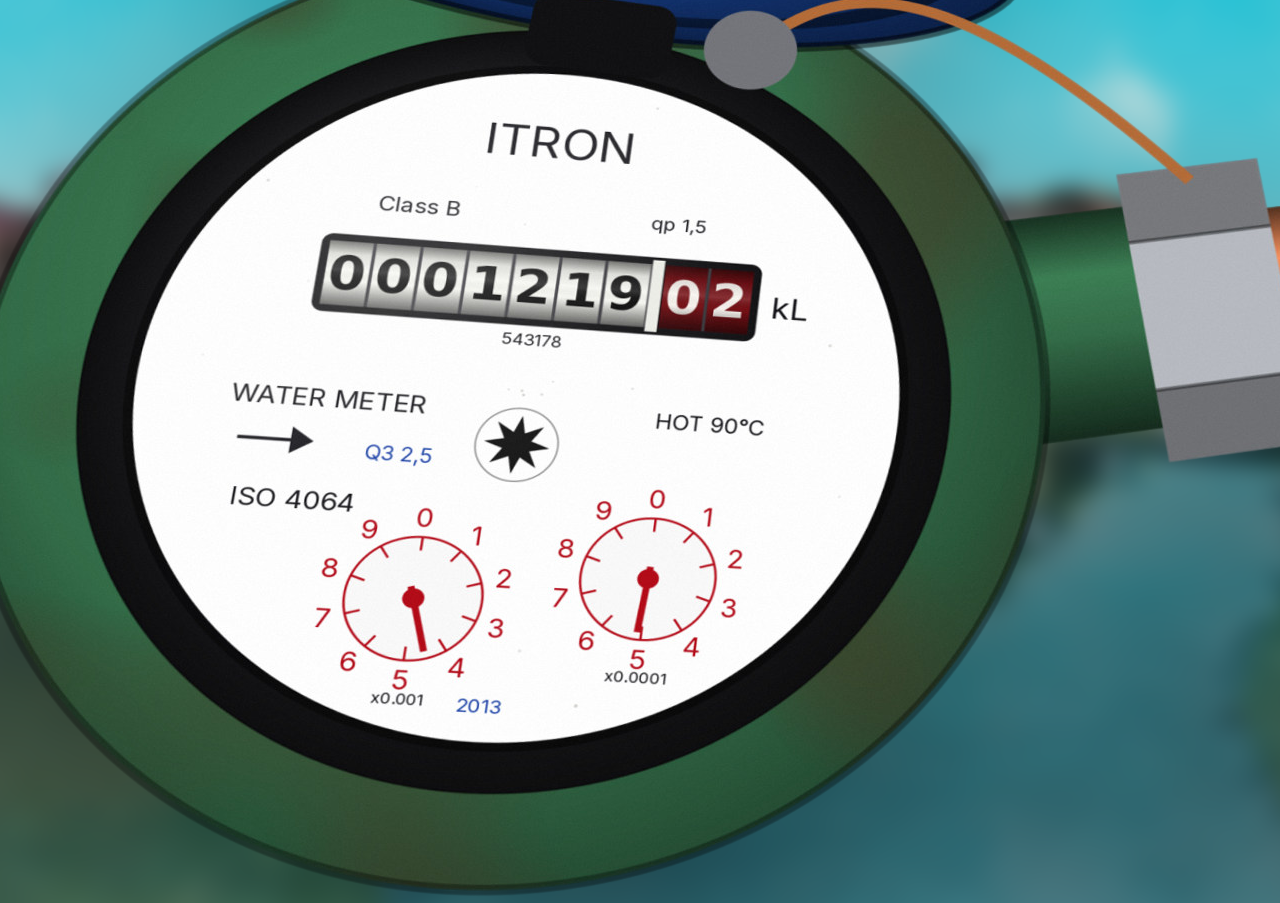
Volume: 1219.0245
